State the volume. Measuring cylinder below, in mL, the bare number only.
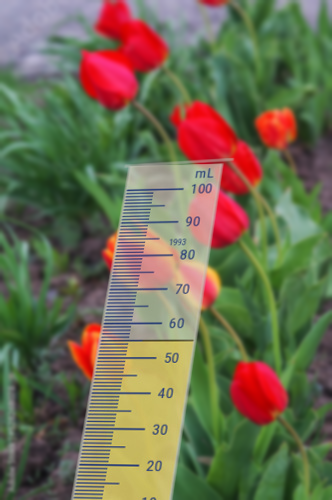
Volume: 55
